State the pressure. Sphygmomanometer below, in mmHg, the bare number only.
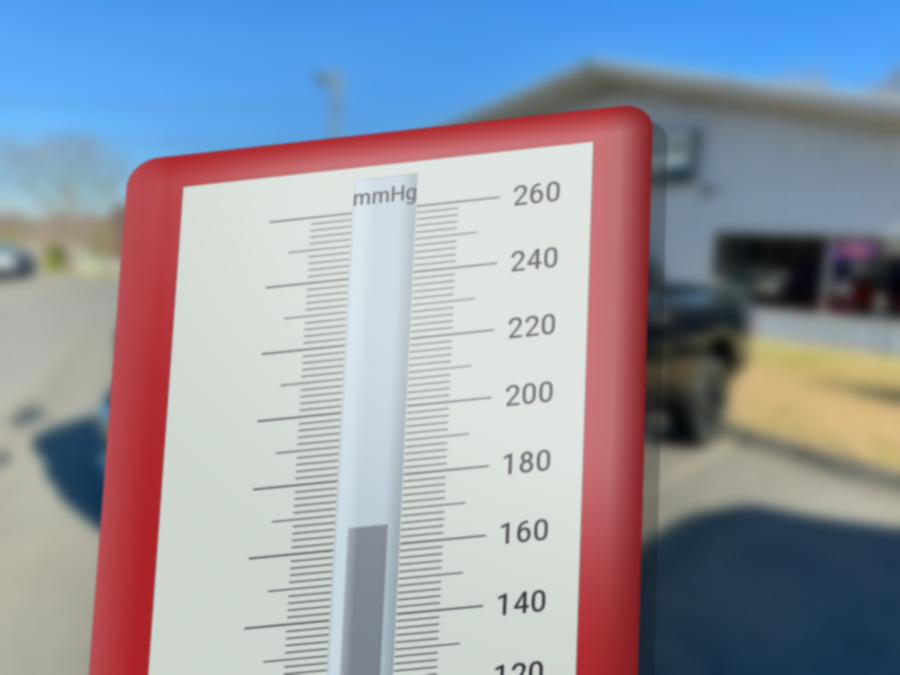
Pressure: 166
